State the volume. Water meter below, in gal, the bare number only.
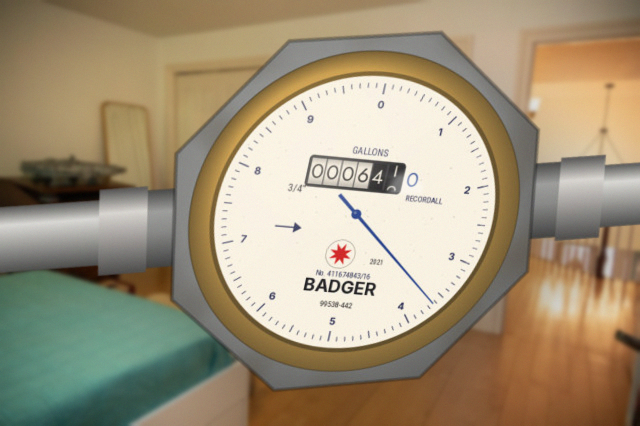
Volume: 6413.6
